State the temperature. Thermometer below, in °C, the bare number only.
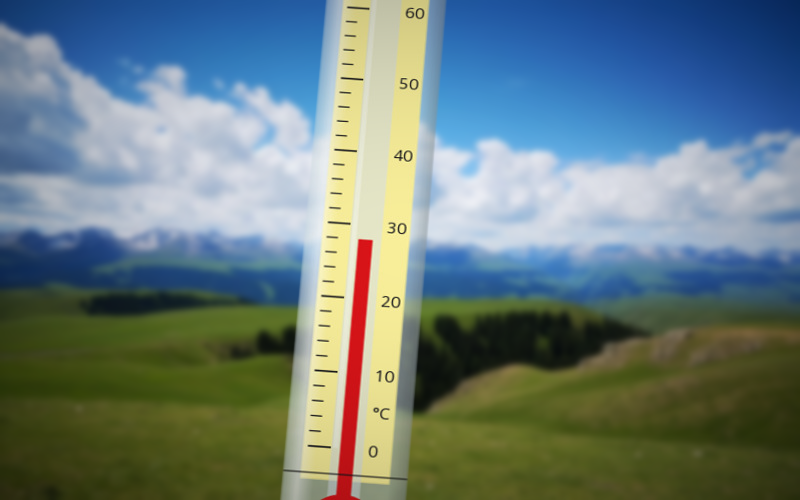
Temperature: 28
